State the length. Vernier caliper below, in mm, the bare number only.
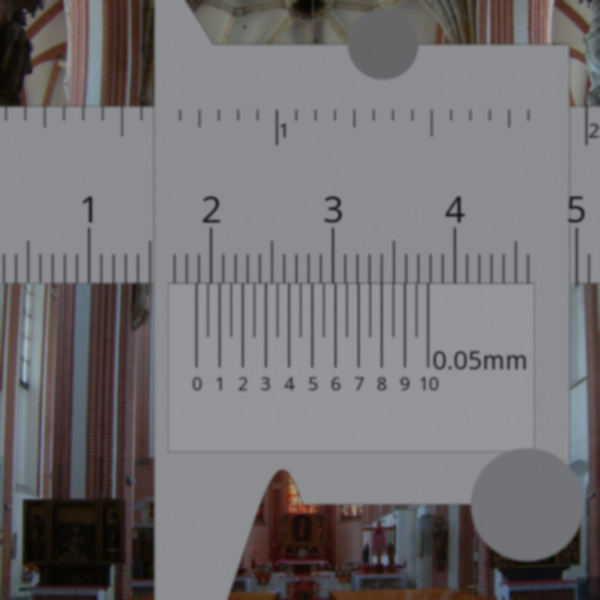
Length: 18.8
